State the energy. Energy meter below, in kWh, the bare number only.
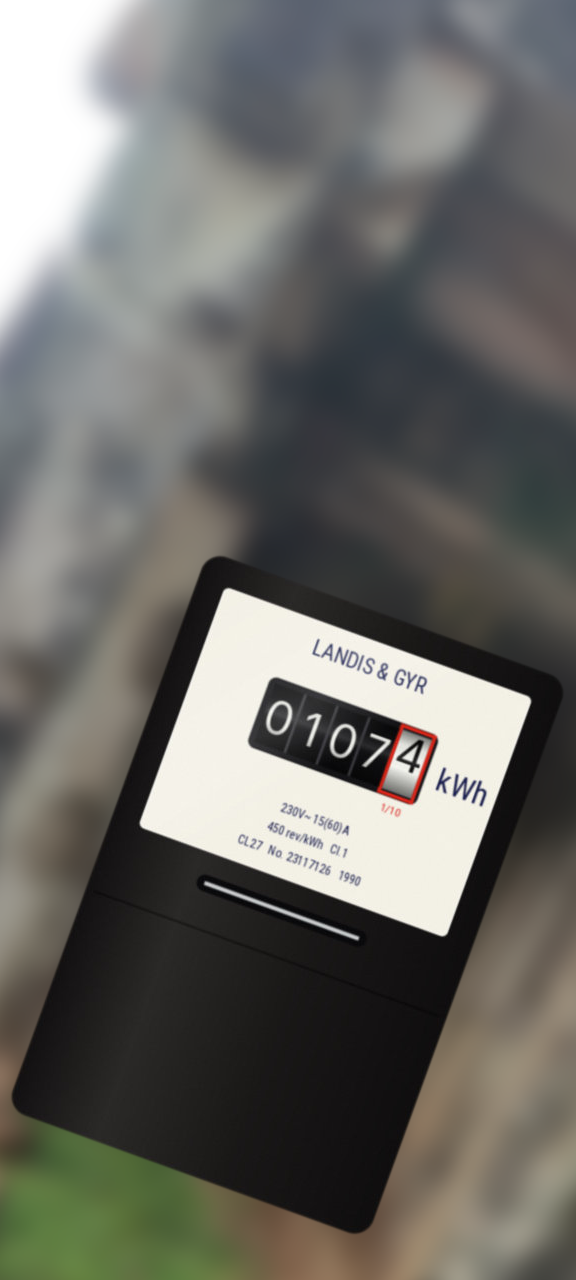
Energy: 107.4
